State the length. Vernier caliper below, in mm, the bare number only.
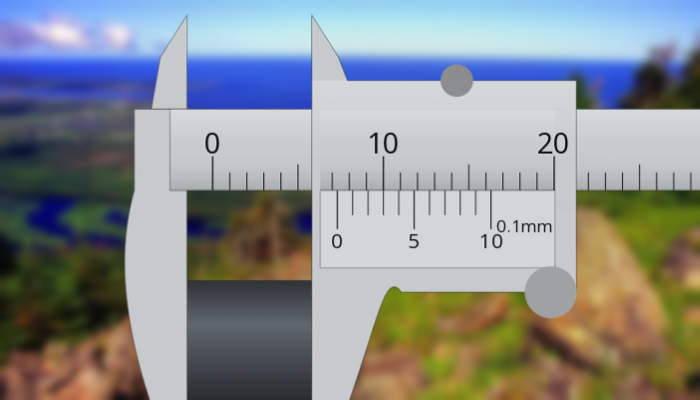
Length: 7.3
